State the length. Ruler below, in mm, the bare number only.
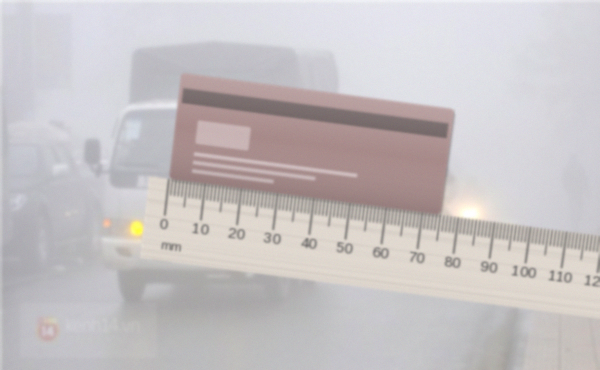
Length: 75
